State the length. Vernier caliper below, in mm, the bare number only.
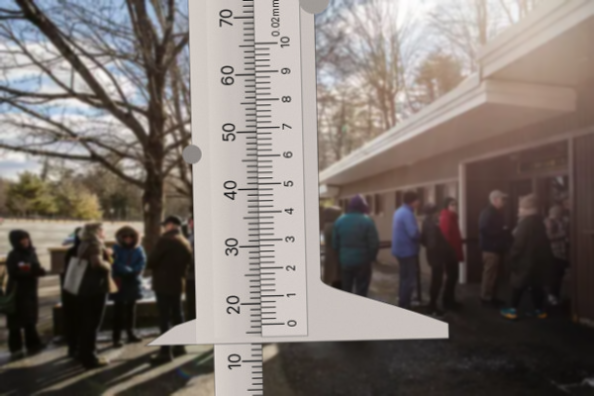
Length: 16.4
